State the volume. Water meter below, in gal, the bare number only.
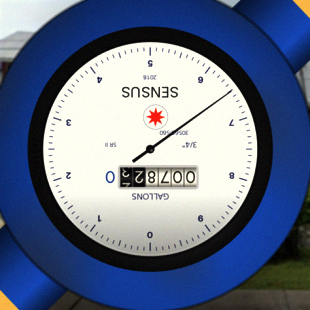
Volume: 78226.5
